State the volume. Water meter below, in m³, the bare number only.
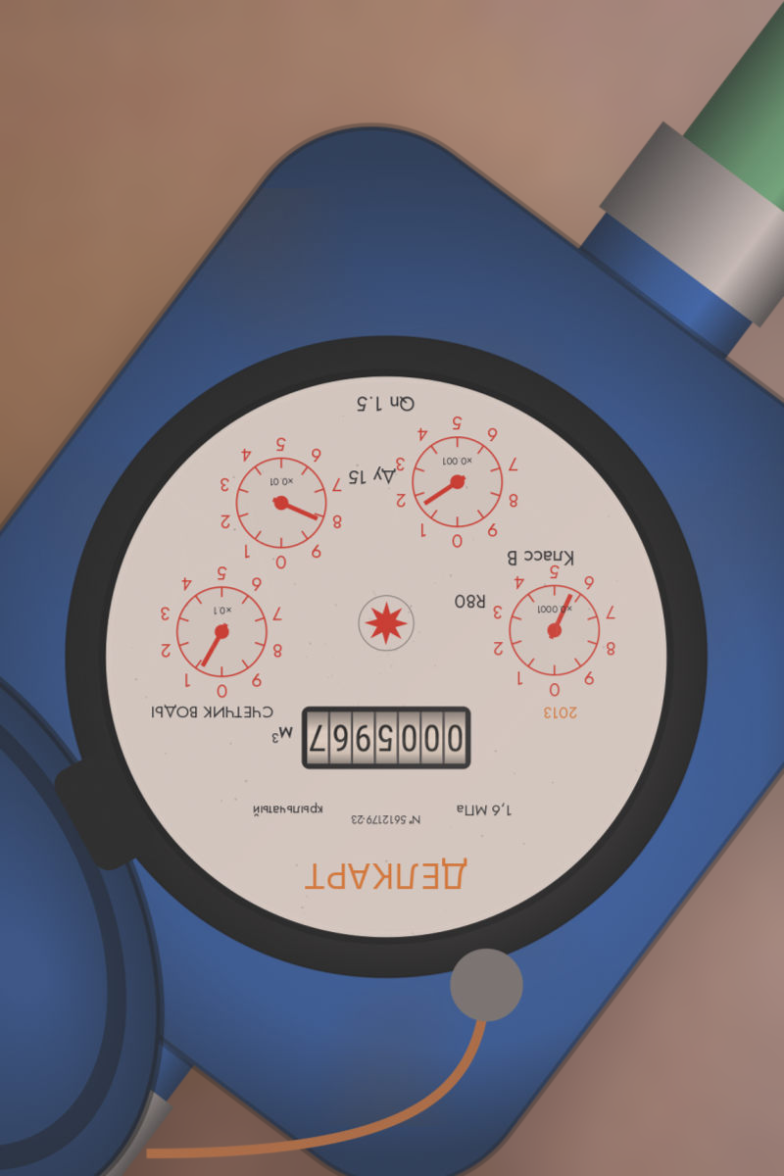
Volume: 5967.0815
